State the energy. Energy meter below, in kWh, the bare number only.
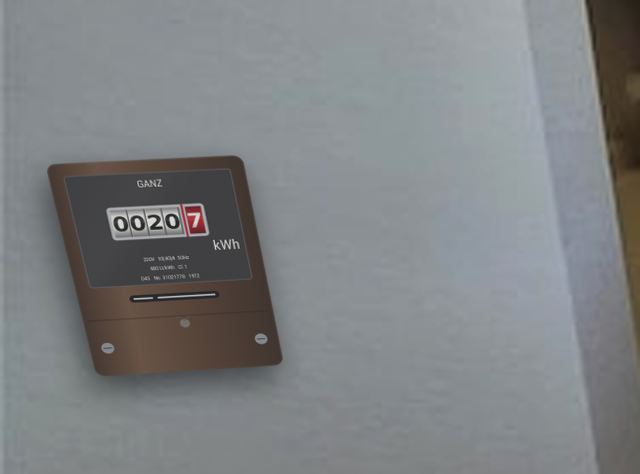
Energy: 20.7
